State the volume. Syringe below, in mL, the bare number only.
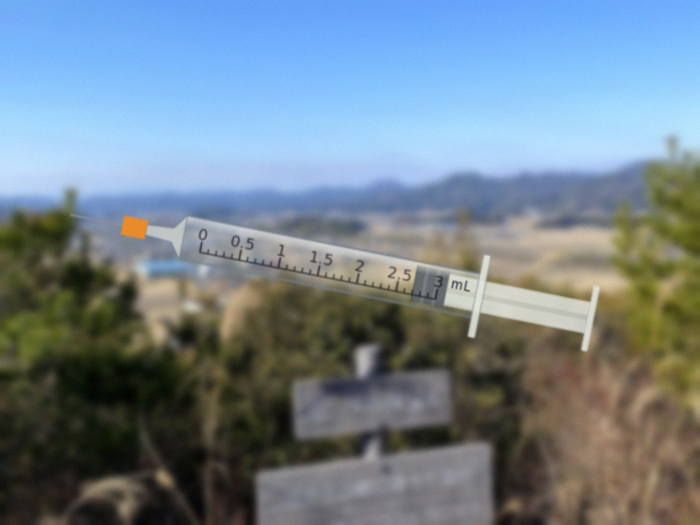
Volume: 2.7
